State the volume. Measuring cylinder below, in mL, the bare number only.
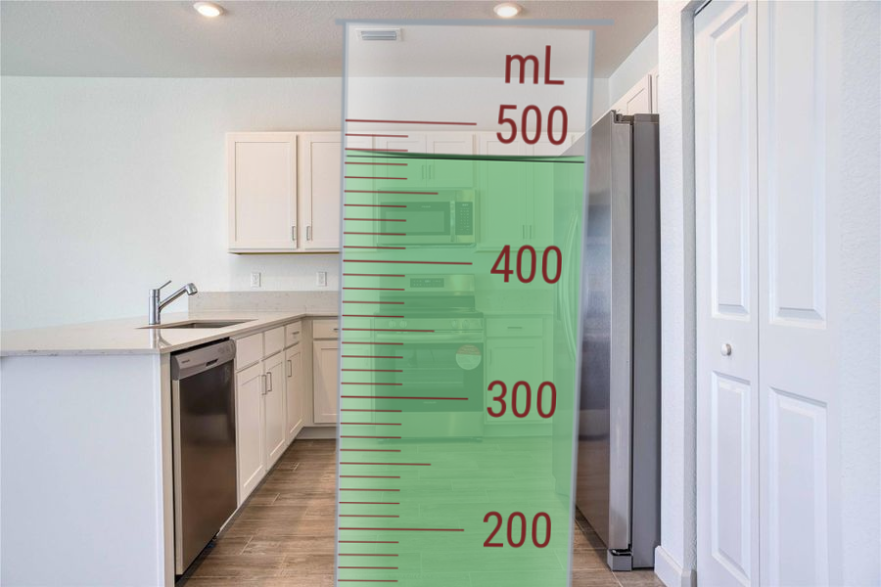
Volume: 475
